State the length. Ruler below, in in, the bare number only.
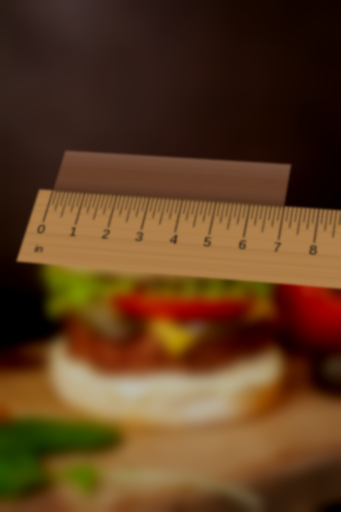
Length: 7
